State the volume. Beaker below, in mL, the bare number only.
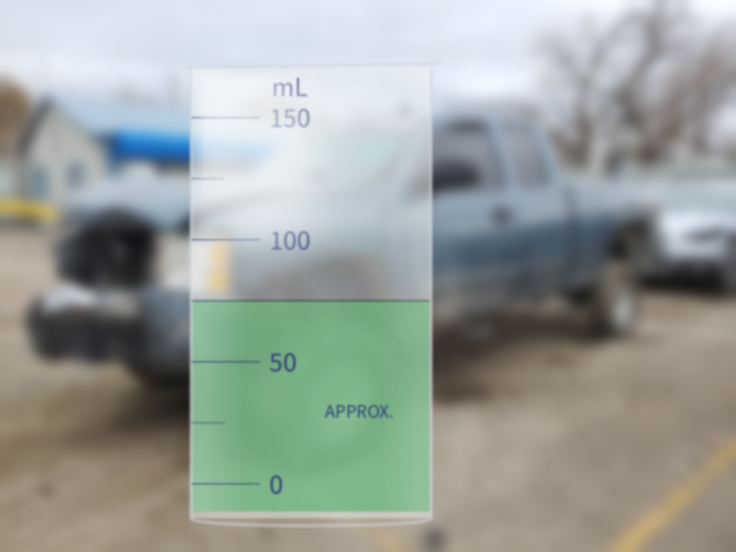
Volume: 75
